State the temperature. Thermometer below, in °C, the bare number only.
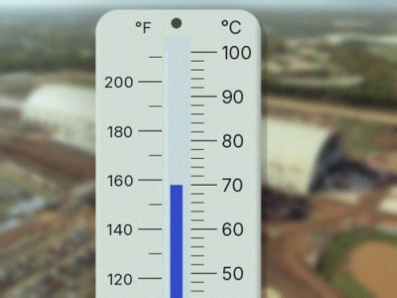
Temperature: 70
